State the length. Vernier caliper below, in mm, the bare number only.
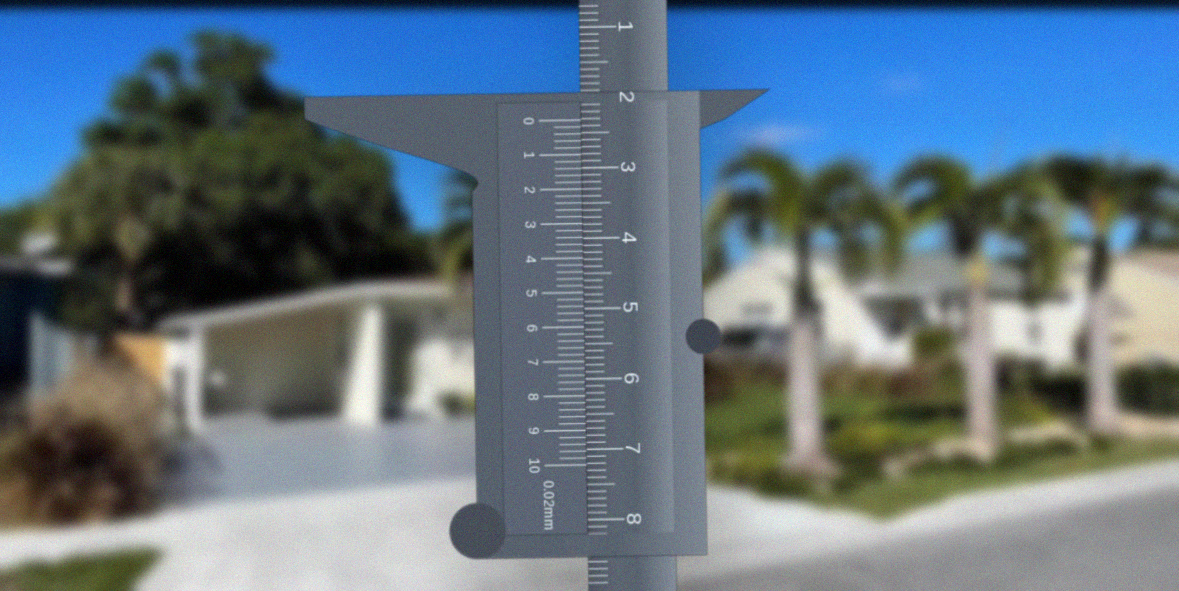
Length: 23.2
